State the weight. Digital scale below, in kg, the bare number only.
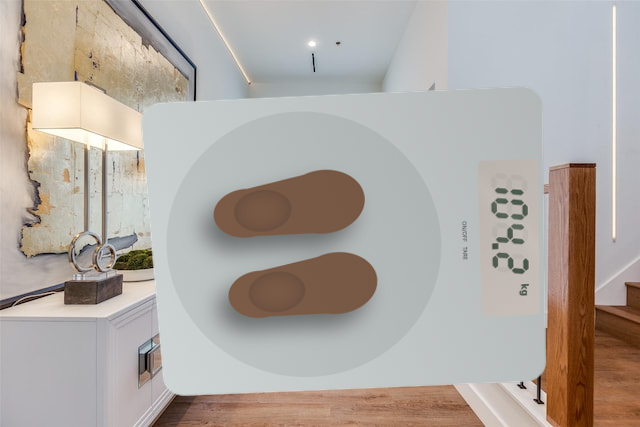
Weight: 104.2
